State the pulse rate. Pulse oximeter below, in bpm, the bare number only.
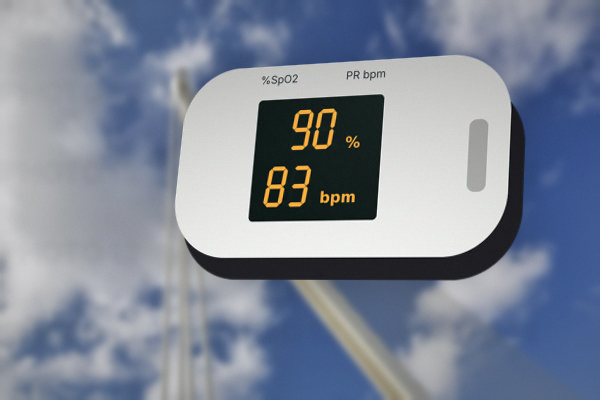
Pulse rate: 83
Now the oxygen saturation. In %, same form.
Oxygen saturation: 90
